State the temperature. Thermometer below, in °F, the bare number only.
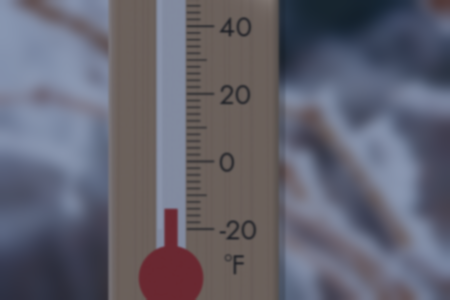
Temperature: -14
